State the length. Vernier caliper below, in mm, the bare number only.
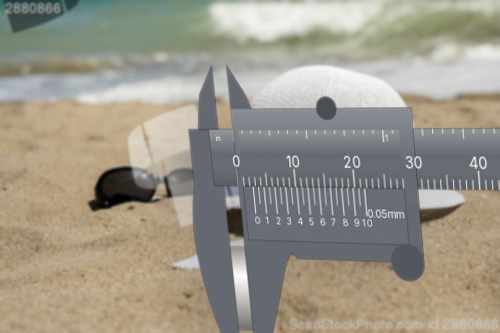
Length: 2.6
